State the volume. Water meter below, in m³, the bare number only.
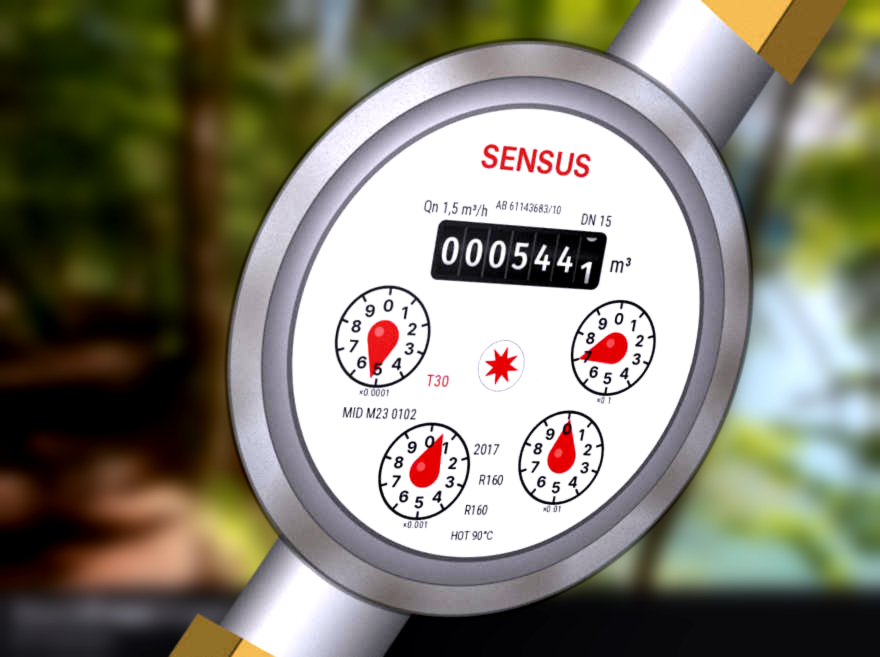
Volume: 5440.7005
